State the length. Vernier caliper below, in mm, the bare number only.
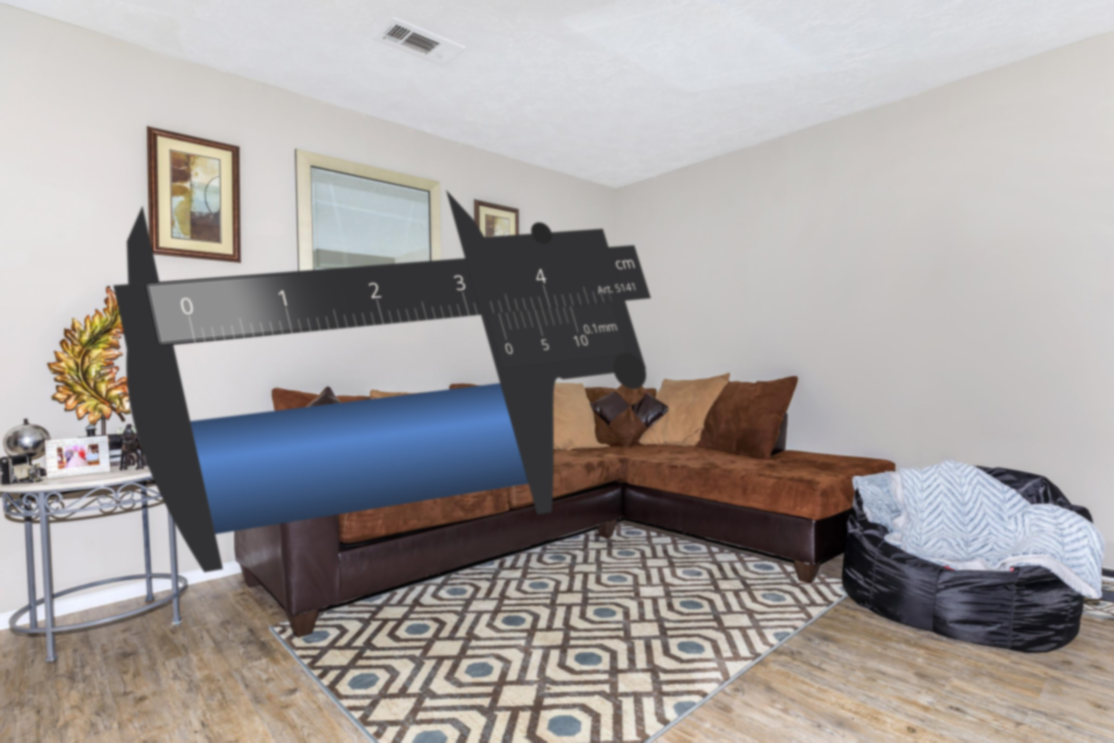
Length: 33.6
